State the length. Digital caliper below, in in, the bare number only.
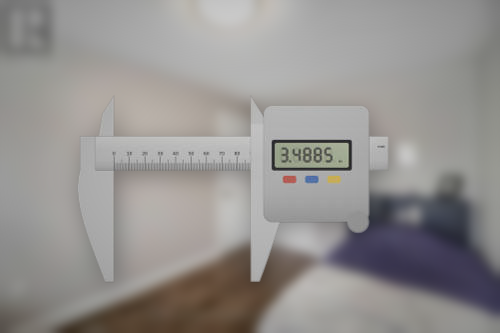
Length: 3.4885
